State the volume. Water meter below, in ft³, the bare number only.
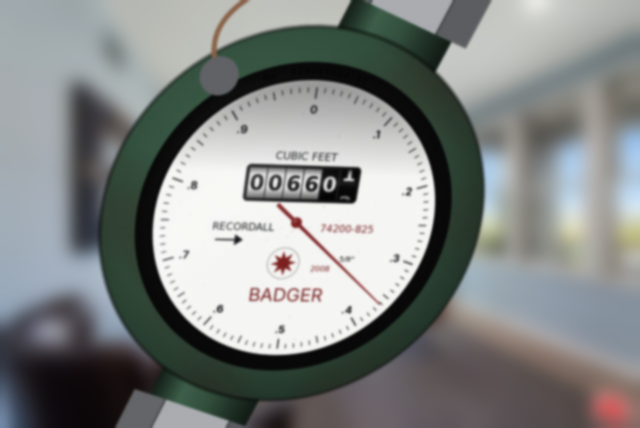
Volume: 6601.36
